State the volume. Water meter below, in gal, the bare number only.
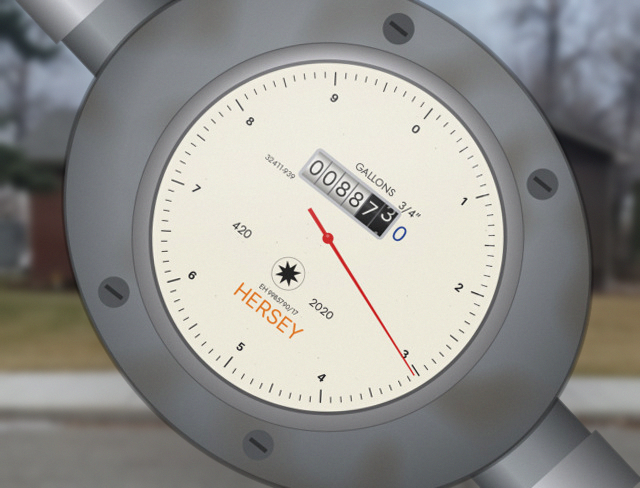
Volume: 88733.0
